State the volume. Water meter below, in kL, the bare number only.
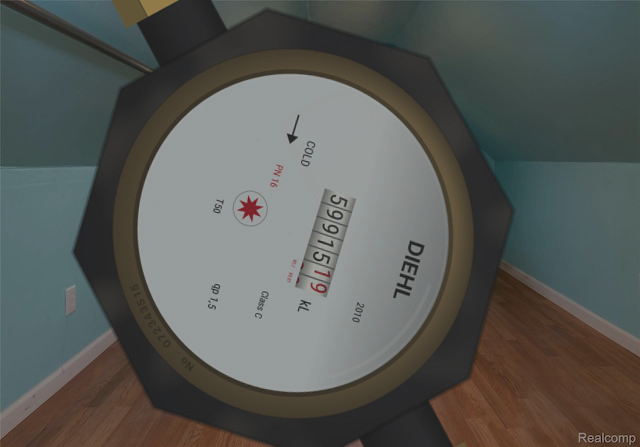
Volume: 59915.19
